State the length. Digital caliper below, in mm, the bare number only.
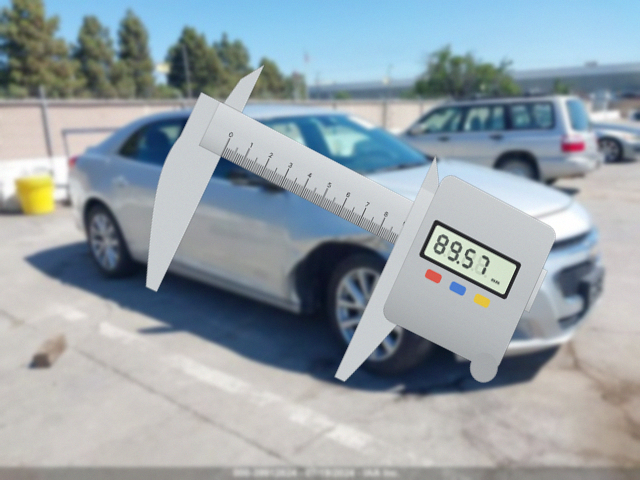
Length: 89.57
